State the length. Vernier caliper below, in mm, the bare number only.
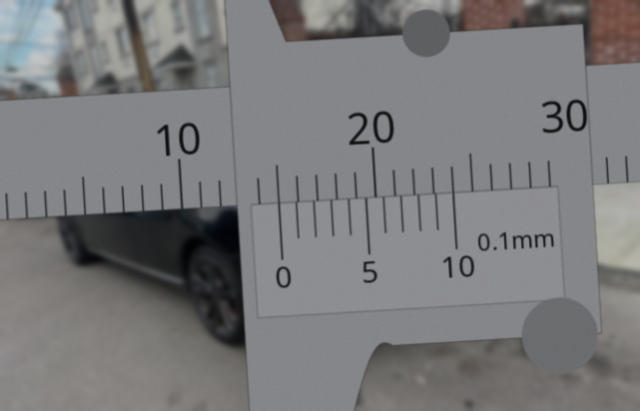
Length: 15.0
